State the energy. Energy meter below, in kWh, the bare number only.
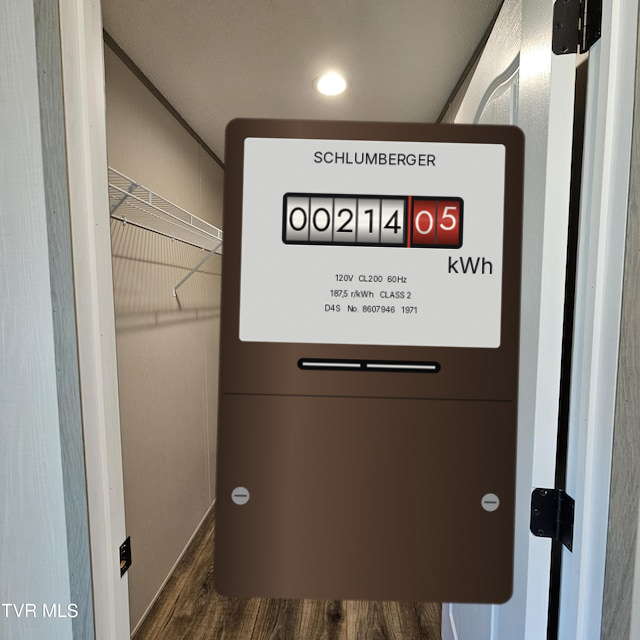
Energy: 214.05
